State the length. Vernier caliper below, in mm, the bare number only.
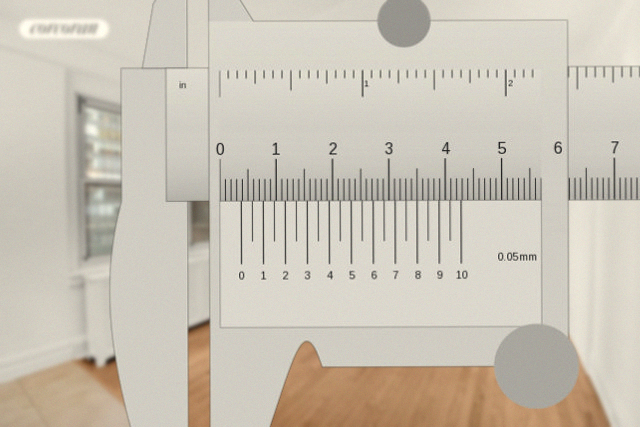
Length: 3.8
